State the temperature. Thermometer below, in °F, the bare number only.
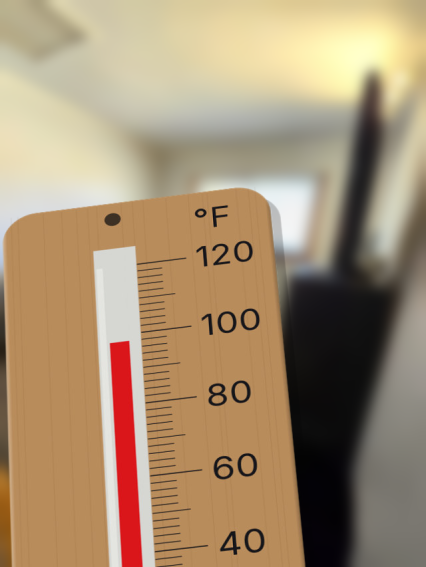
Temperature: 98
